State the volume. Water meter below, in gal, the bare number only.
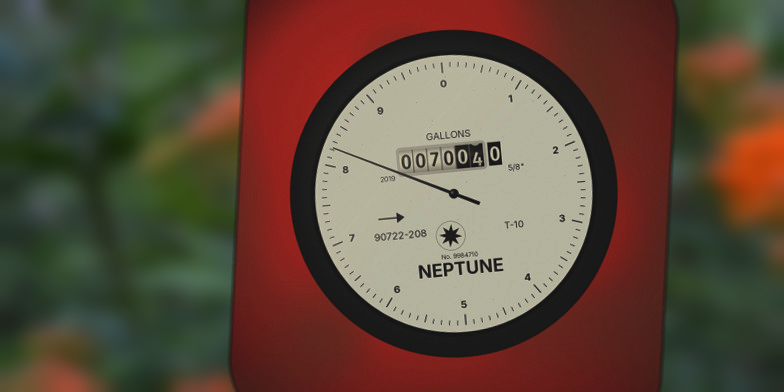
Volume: 70038.2
